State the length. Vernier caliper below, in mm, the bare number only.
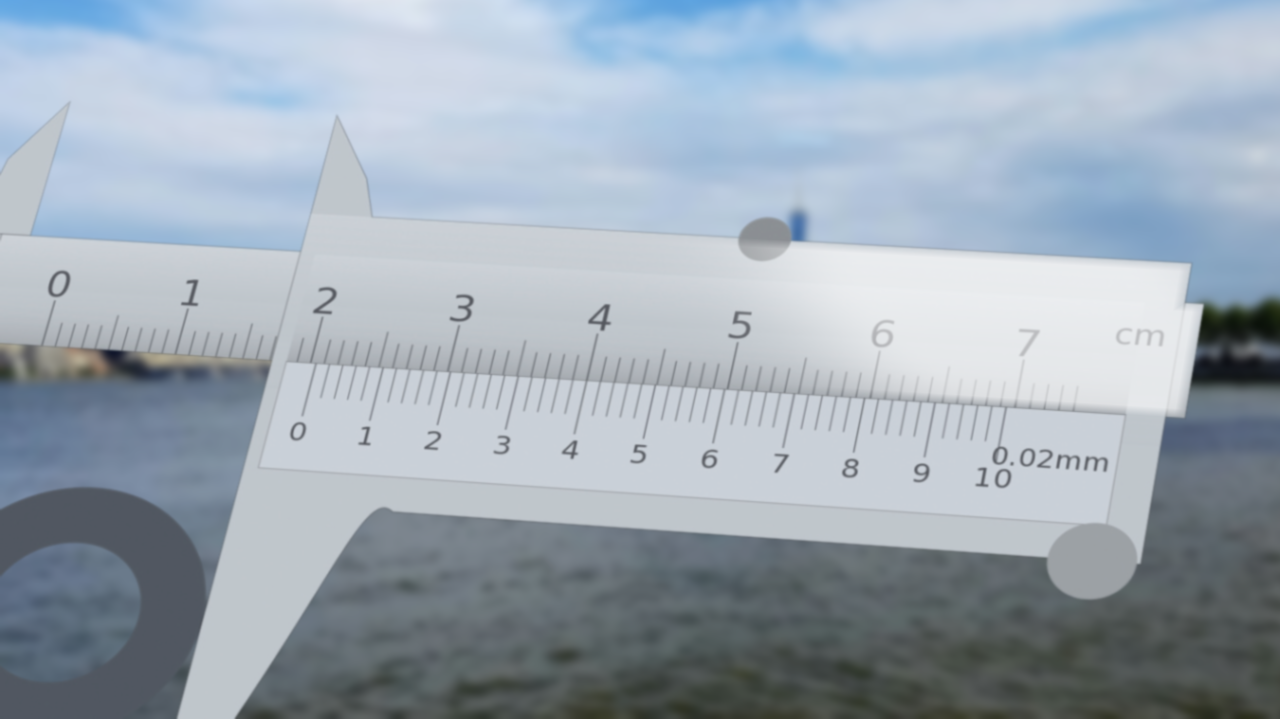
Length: 20.4
